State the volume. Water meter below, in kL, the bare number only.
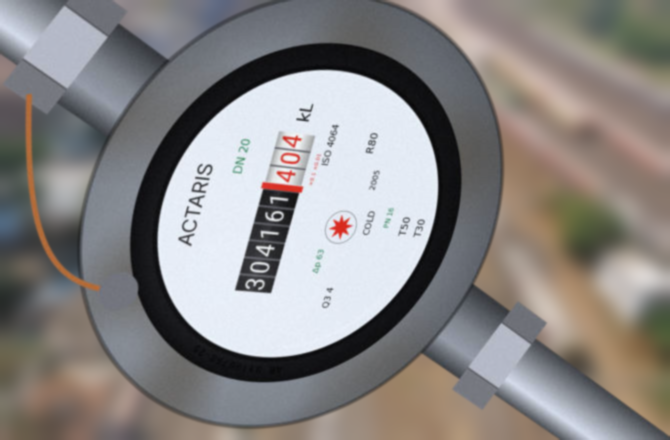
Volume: 304161.404
